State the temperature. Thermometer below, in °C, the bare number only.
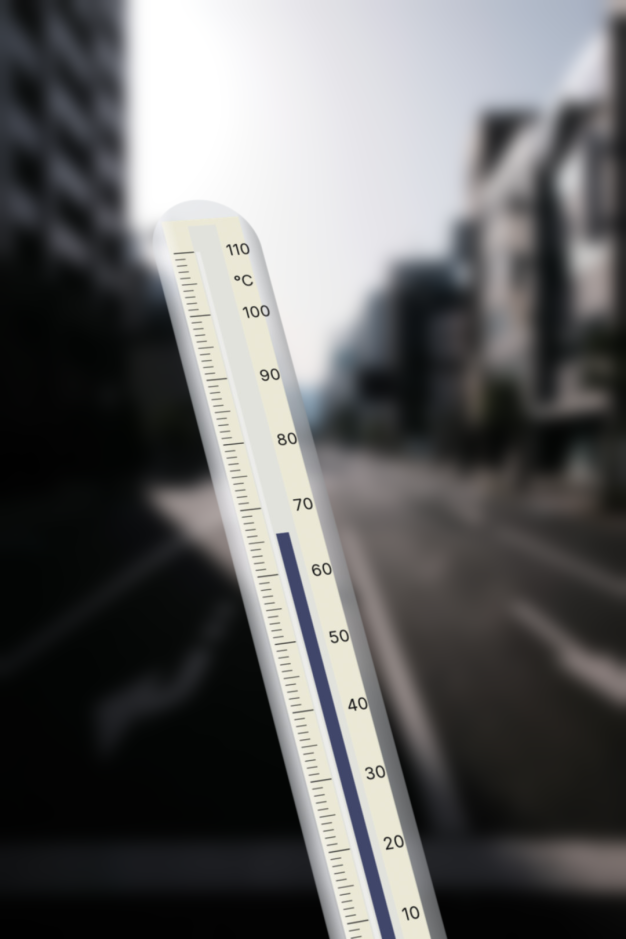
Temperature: 66
